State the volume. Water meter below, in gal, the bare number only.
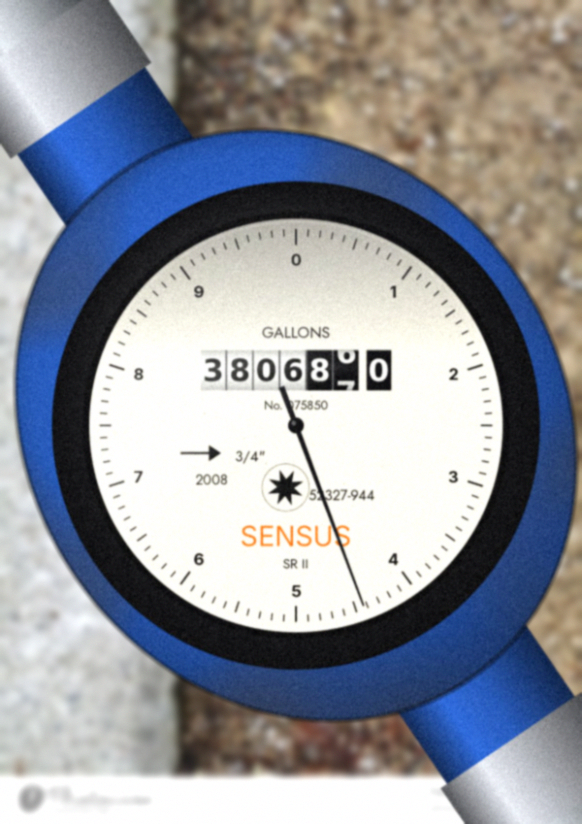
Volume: 3806864.4
